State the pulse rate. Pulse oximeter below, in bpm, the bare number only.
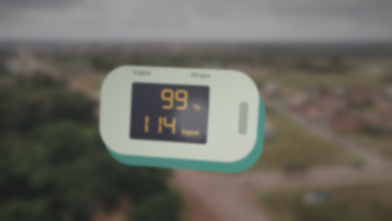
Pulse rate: 114
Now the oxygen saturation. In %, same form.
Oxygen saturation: 99
